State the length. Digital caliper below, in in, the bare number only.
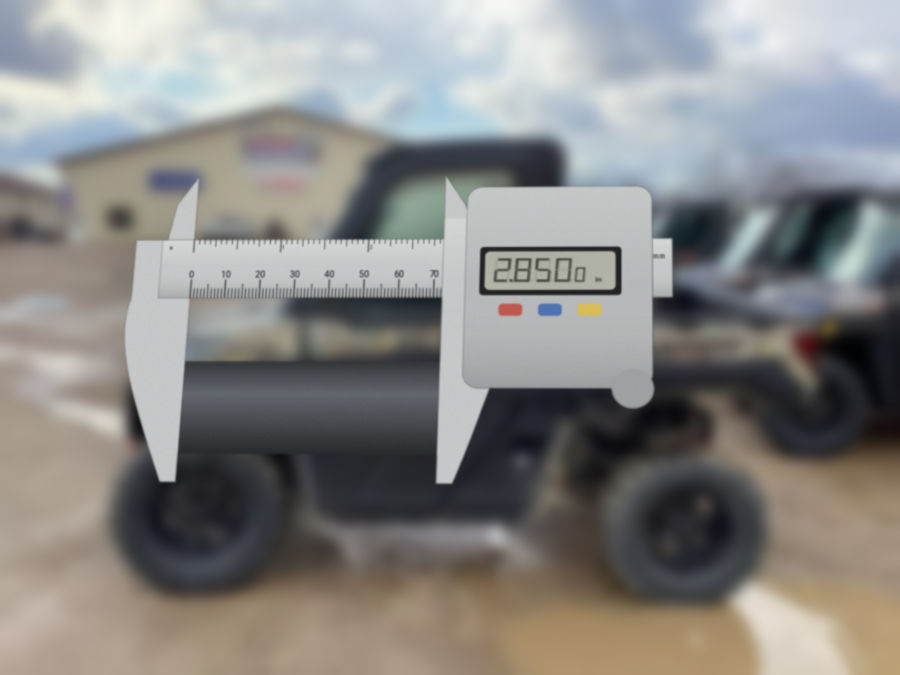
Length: 2.8500
